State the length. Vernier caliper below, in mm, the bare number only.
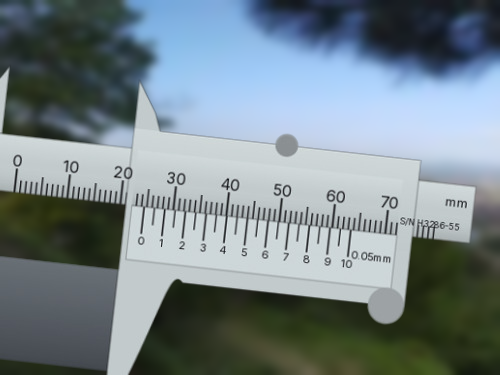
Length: 24.5
